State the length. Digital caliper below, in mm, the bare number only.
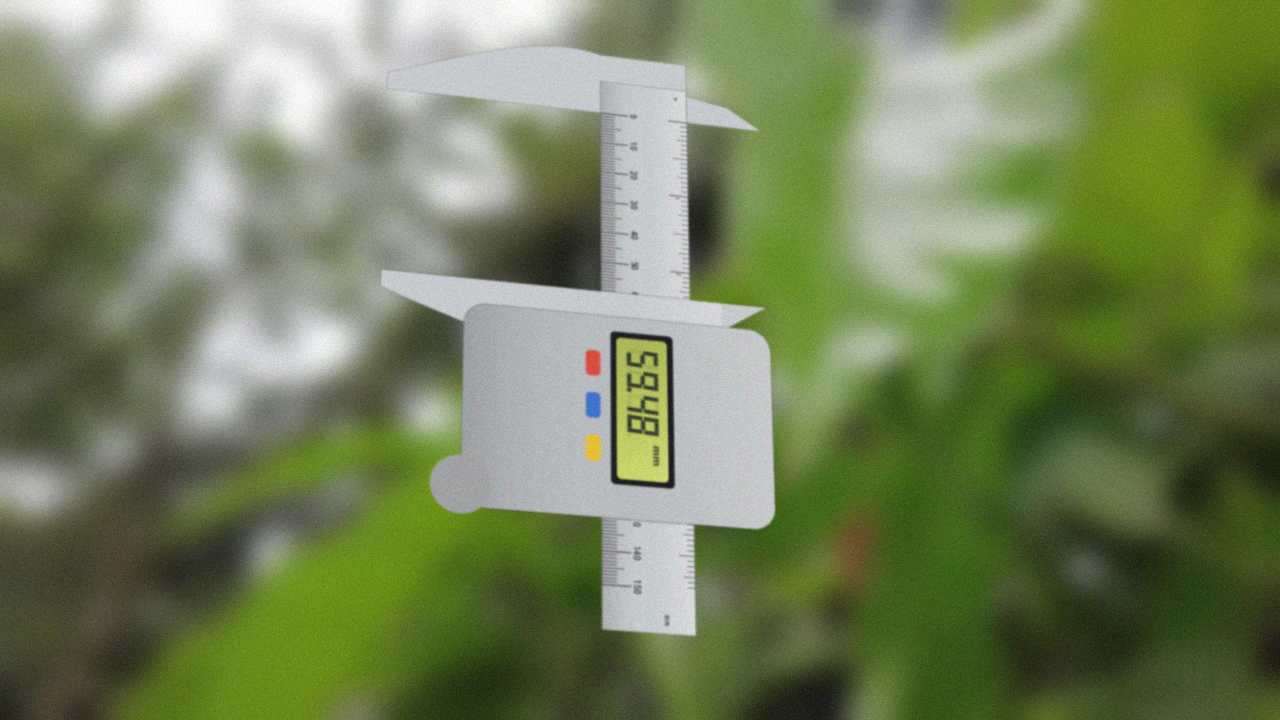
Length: 59.48
